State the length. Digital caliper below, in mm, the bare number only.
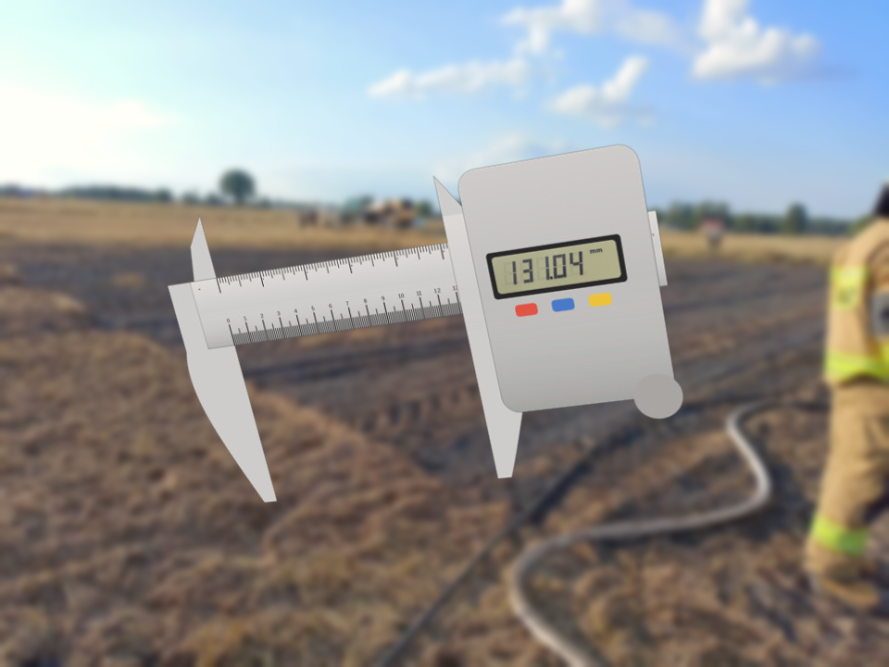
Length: 131.04
